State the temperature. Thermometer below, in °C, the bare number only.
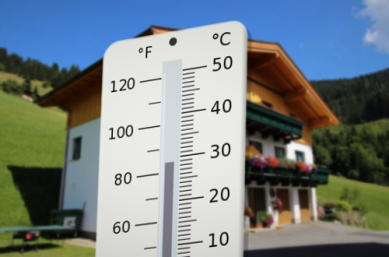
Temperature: 29
